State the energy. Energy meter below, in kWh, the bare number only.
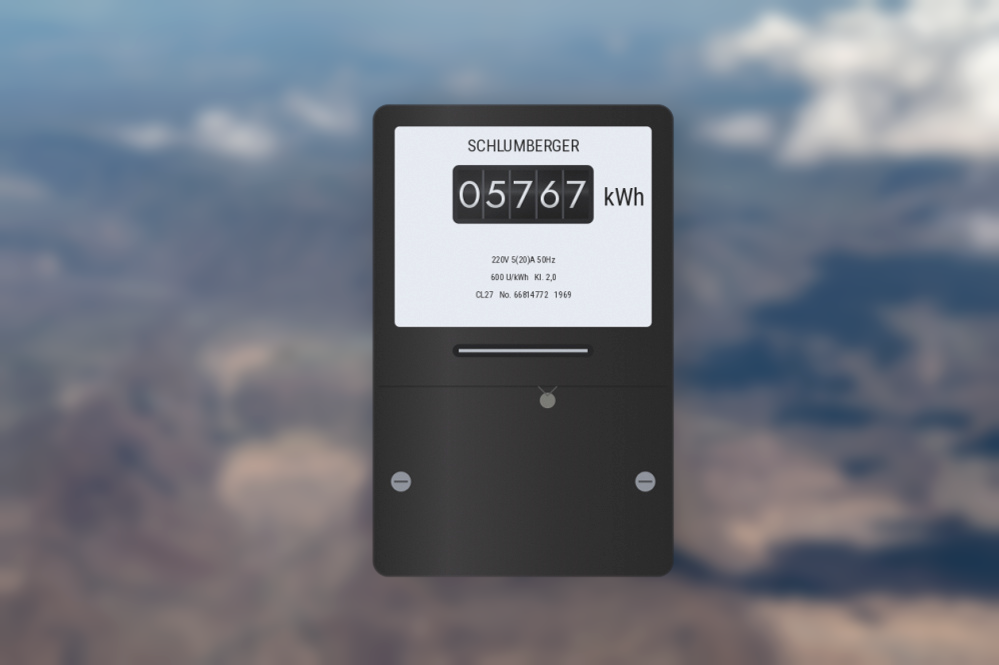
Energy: 5767
